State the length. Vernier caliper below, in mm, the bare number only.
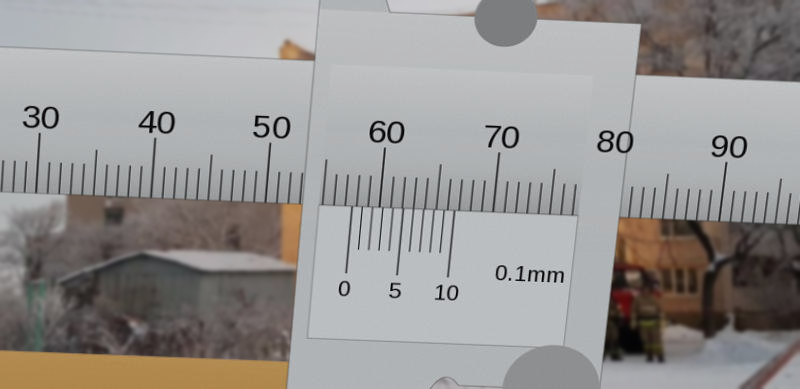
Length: 57.6
